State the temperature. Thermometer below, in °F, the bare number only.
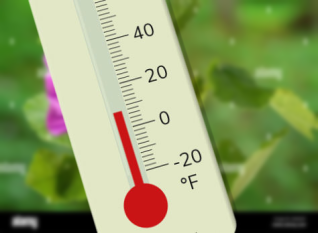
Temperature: 8
